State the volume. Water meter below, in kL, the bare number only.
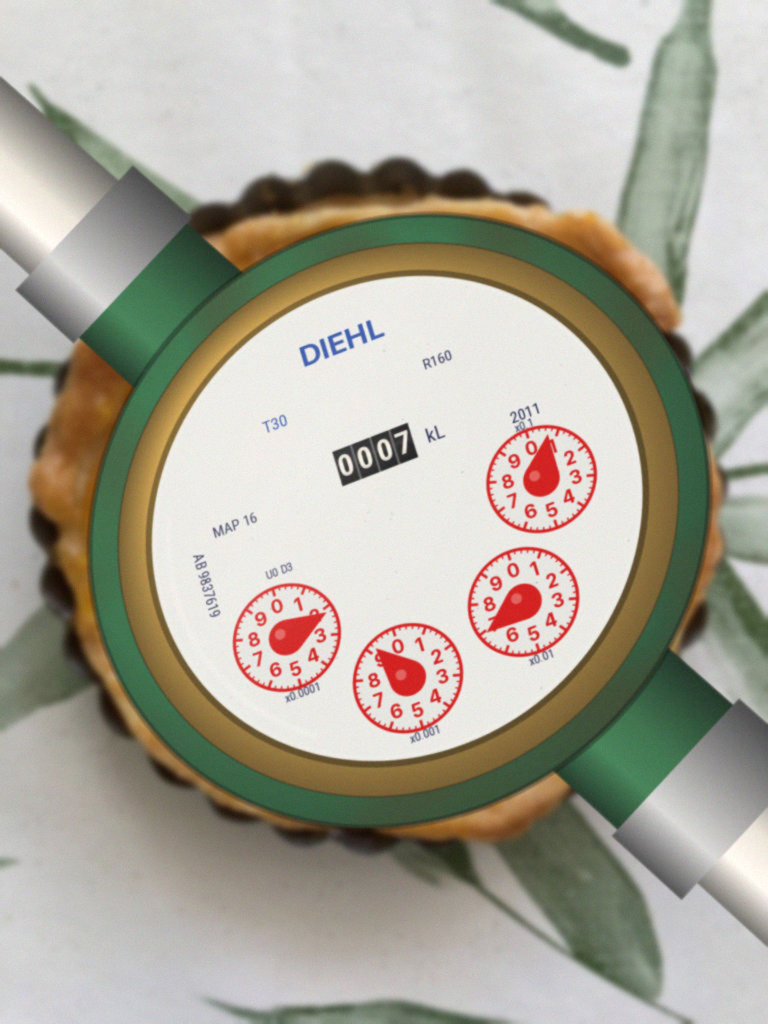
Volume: 7.0692
